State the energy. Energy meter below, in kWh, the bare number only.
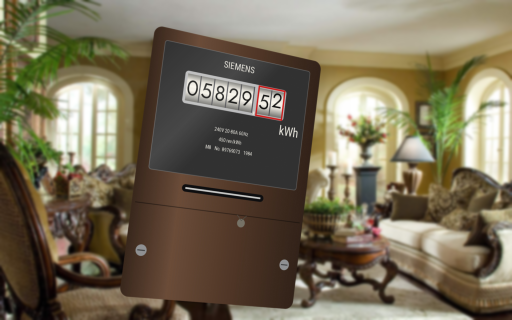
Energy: 5829.52
